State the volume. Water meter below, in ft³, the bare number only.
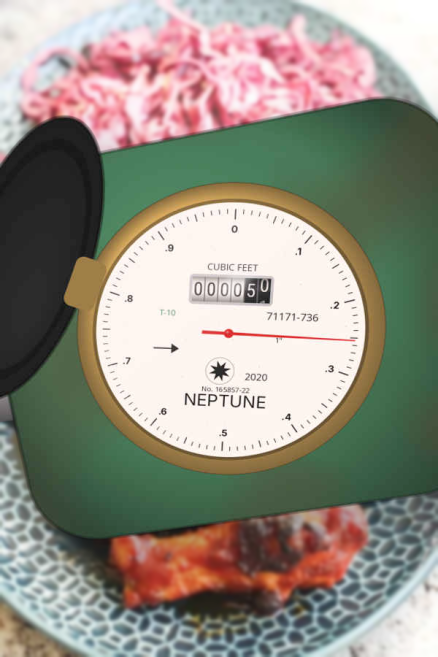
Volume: 50.25
